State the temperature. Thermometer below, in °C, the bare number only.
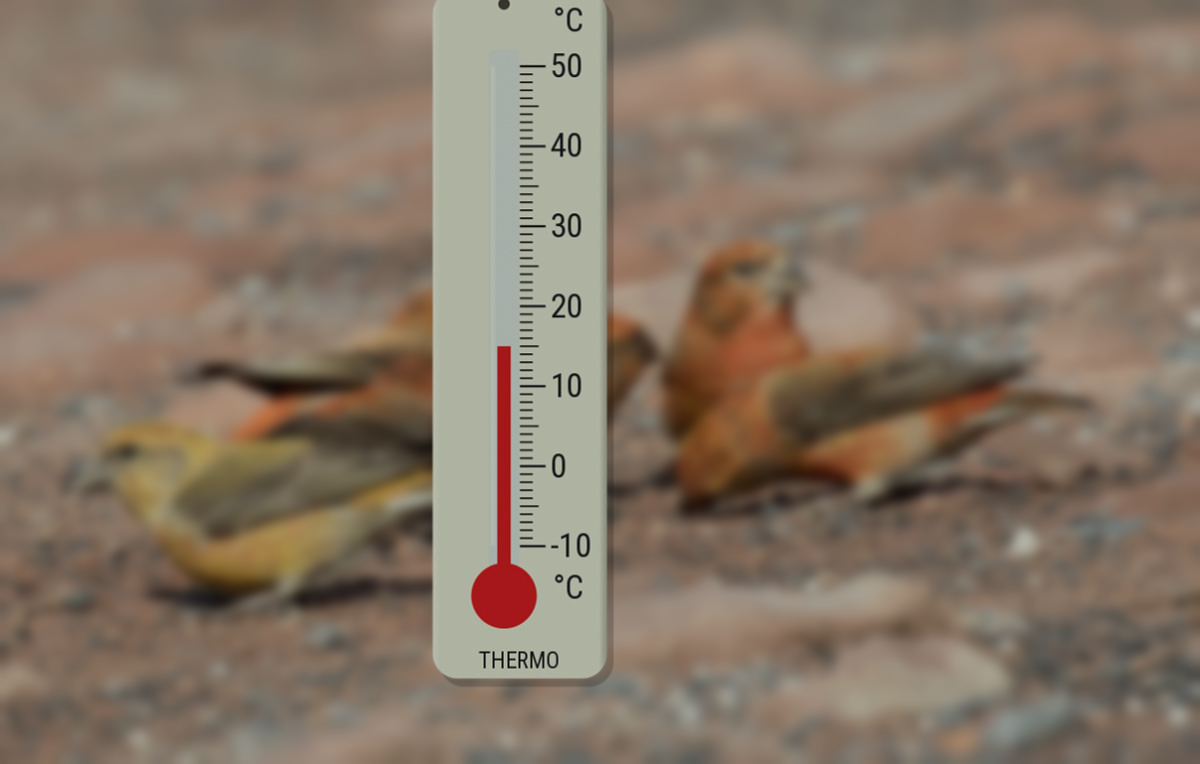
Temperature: 15
